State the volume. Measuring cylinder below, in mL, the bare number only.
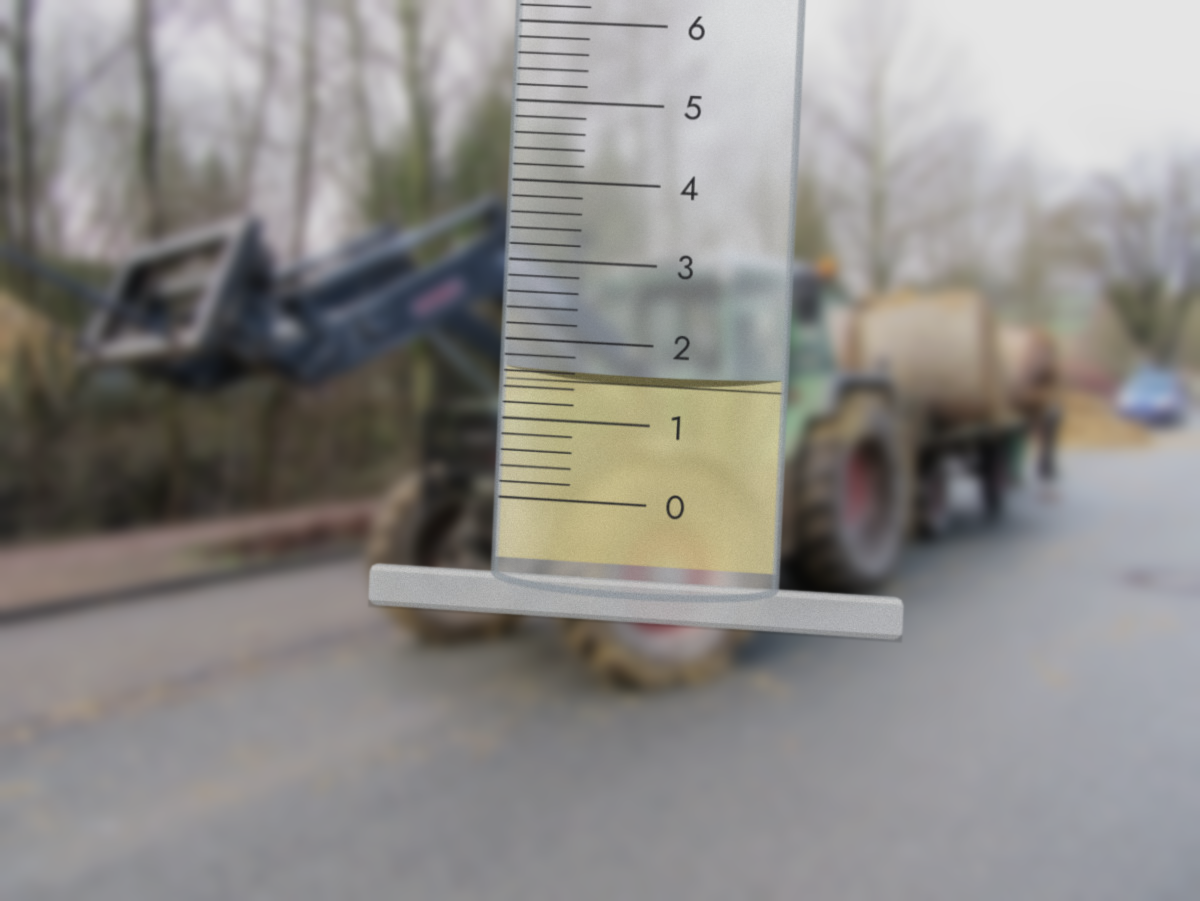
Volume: 1.5
